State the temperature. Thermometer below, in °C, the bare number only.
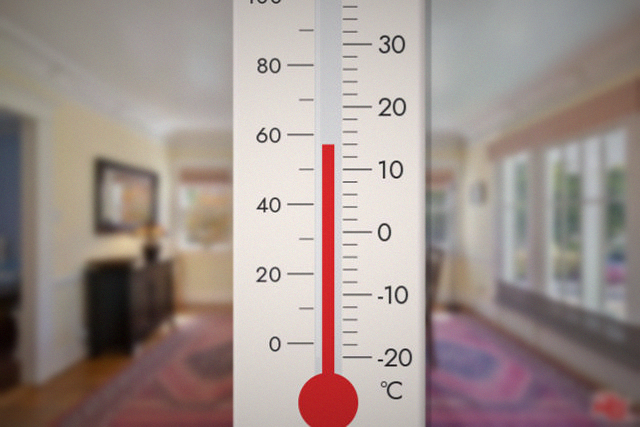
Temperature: 14
